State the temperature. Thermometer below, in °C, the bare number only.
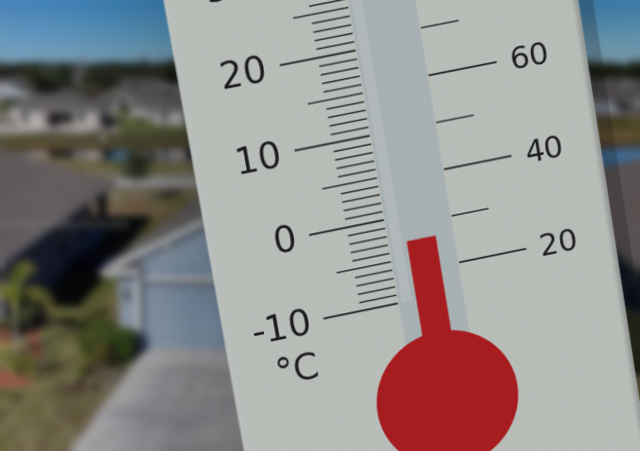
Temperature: -3
